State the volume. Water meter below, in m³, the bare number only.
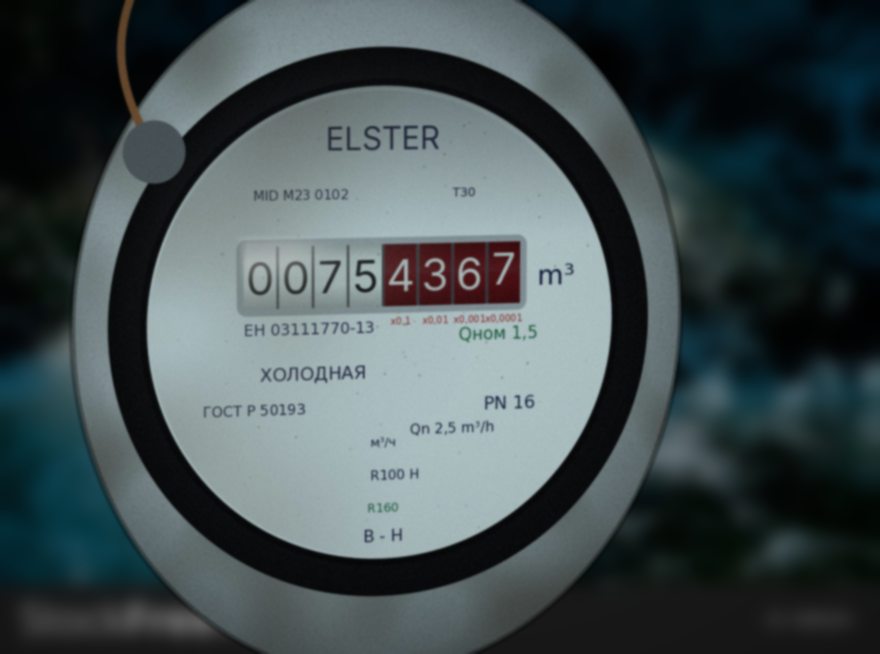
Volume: 75.4367
